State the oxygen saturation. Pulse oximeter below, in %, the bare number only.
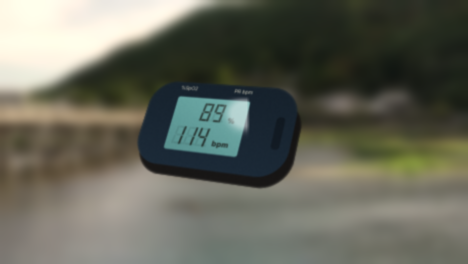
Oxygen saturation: 89
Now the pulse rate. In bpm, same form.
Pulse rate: 114
